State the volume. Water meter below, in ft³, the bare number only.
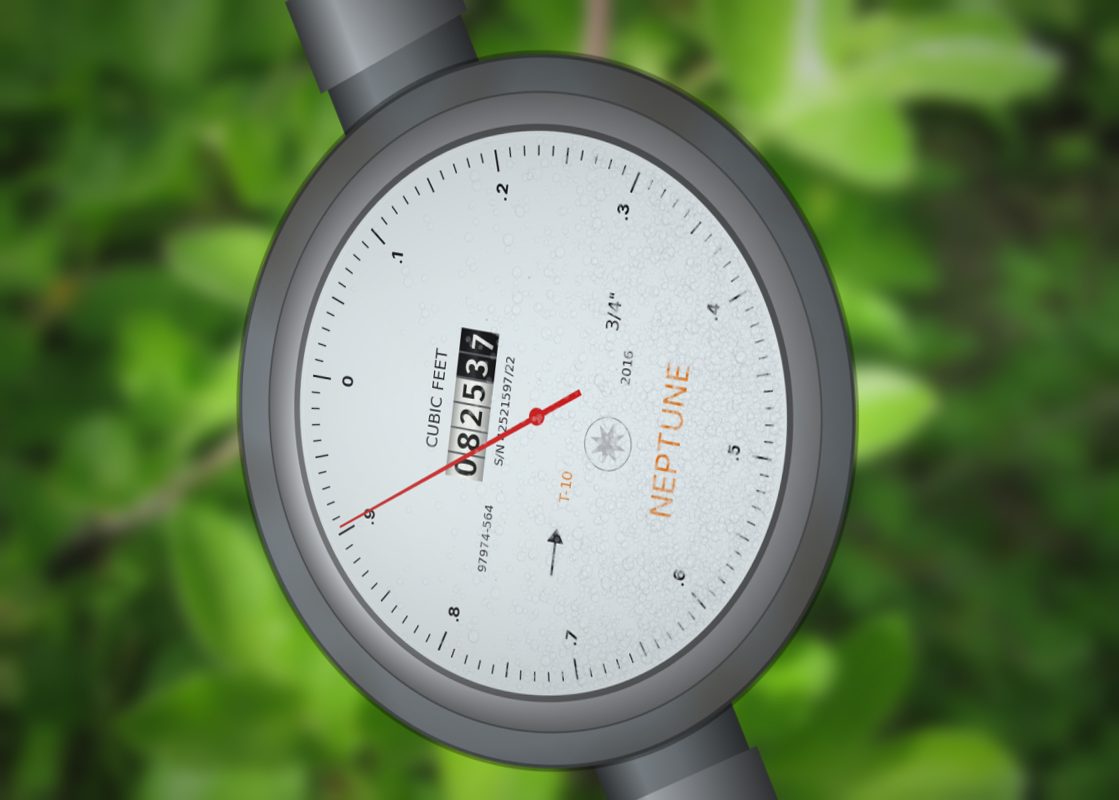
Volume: 82536.90
